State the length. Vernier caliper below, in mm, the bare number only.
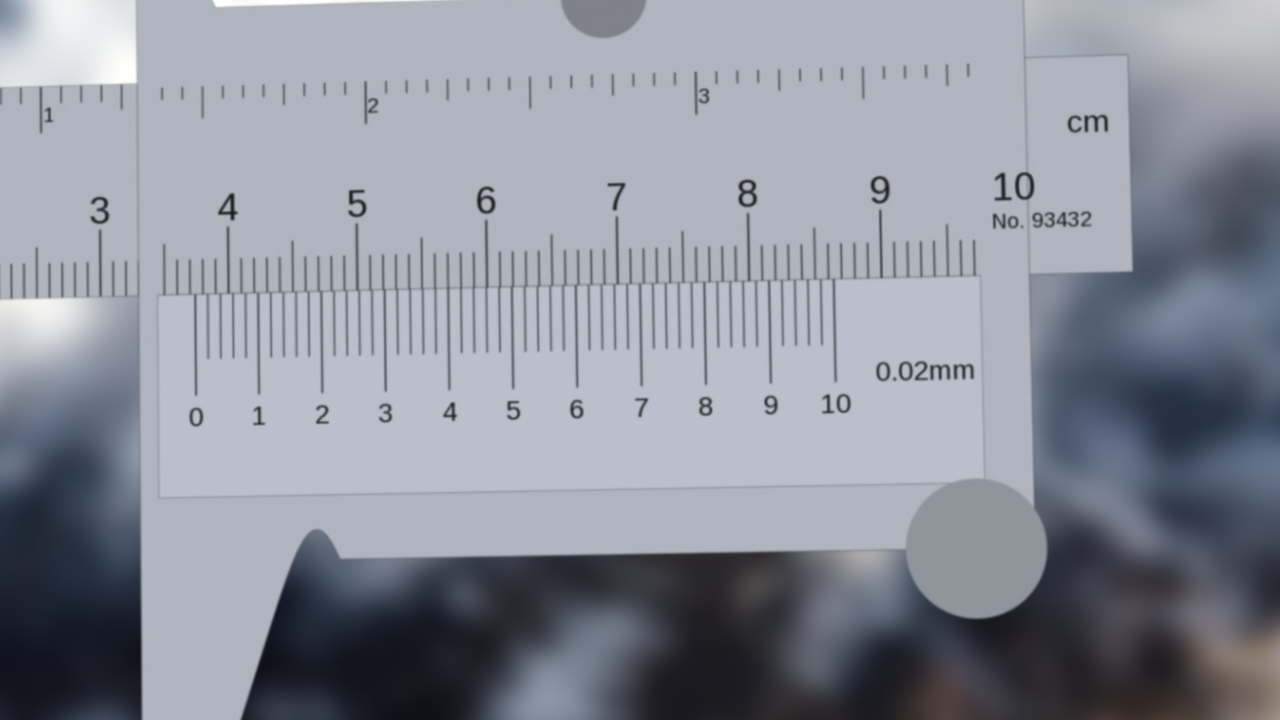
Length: 37.4
